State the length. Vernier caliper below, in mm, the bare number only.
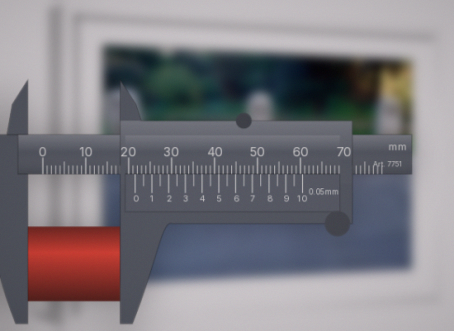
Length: 21.5
